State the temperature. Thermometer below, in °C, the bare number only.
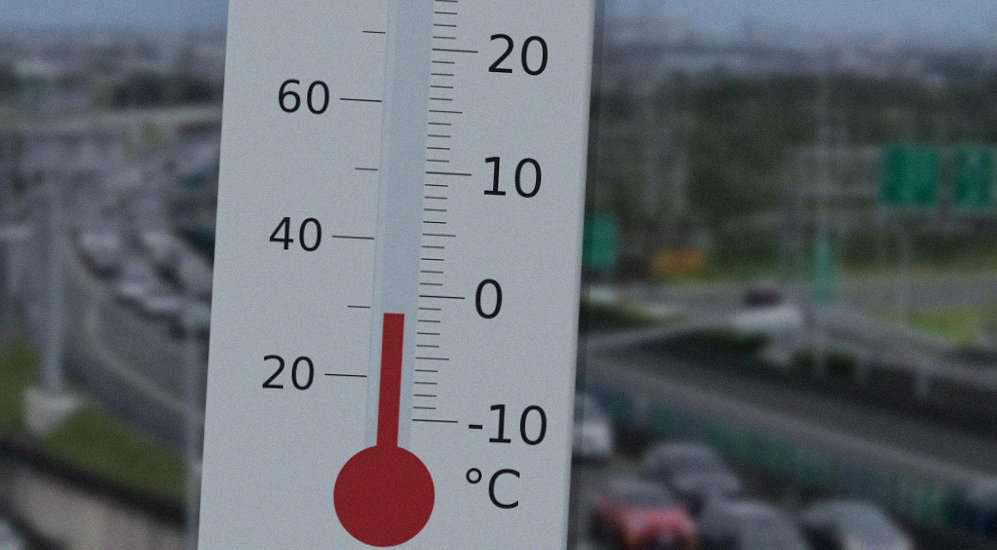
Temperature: -1.5
